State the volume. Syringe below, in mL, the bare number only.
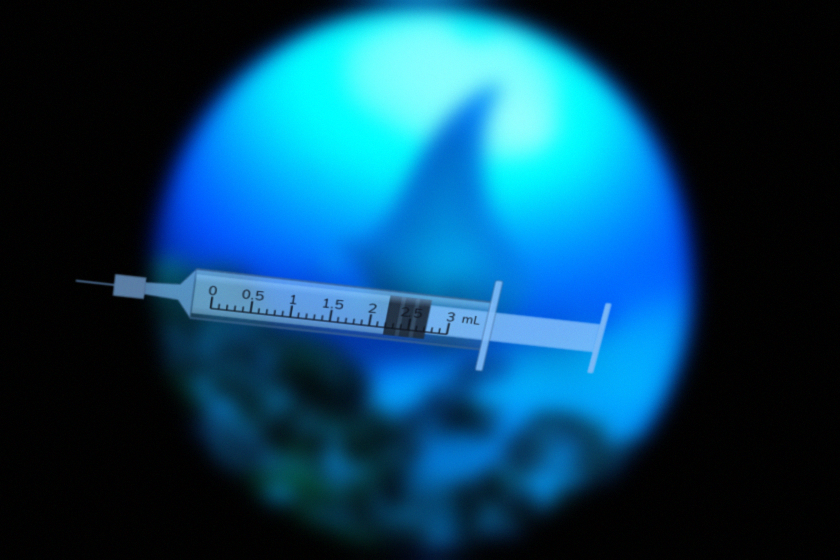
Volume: 2.2
